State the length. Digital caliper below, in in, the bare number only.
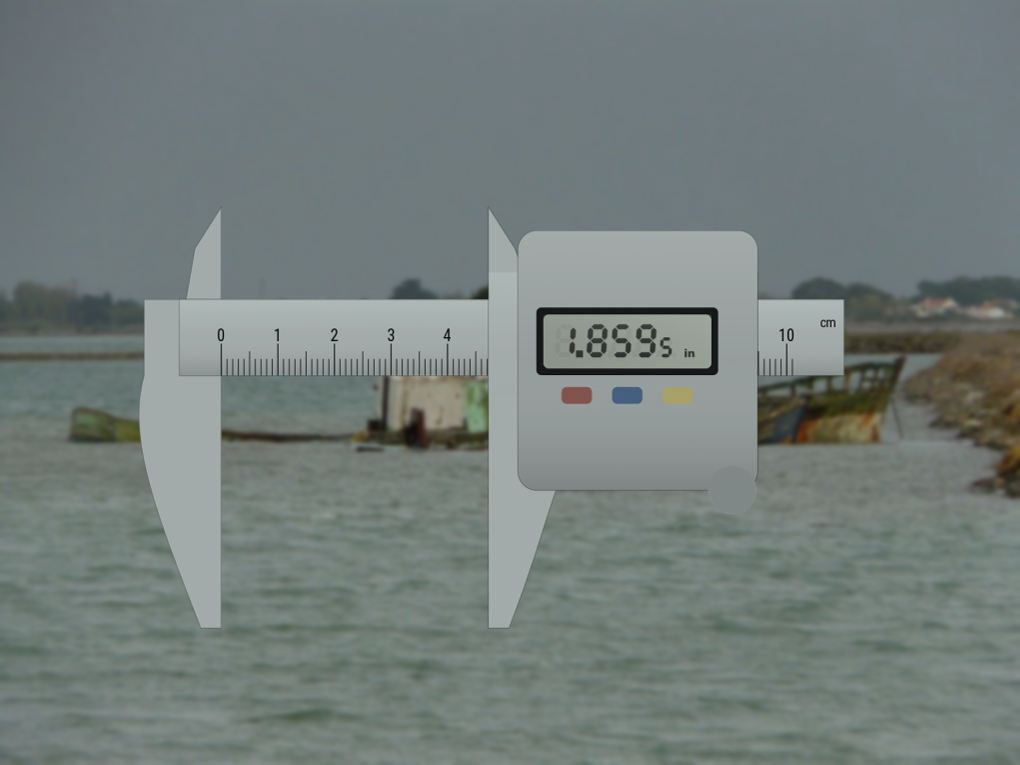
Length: 1.8595
